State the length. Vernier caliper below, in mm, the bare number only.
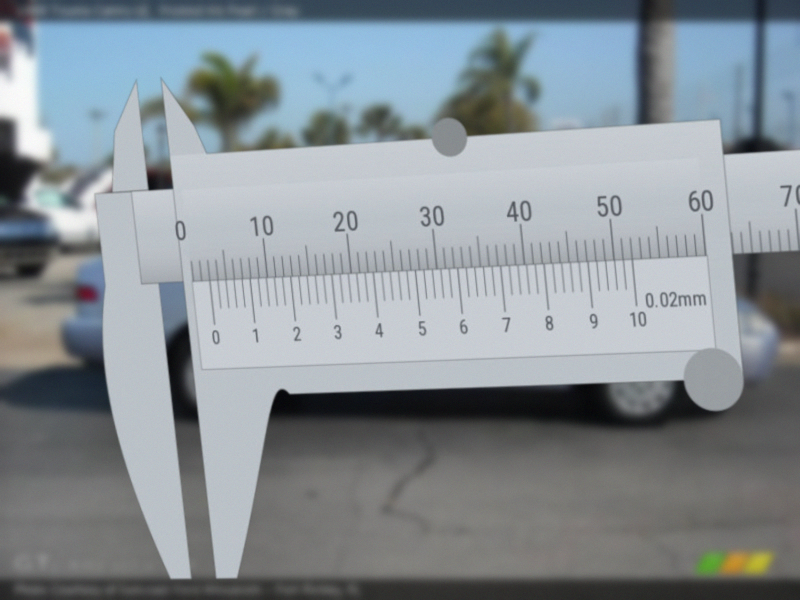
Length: 3.0
